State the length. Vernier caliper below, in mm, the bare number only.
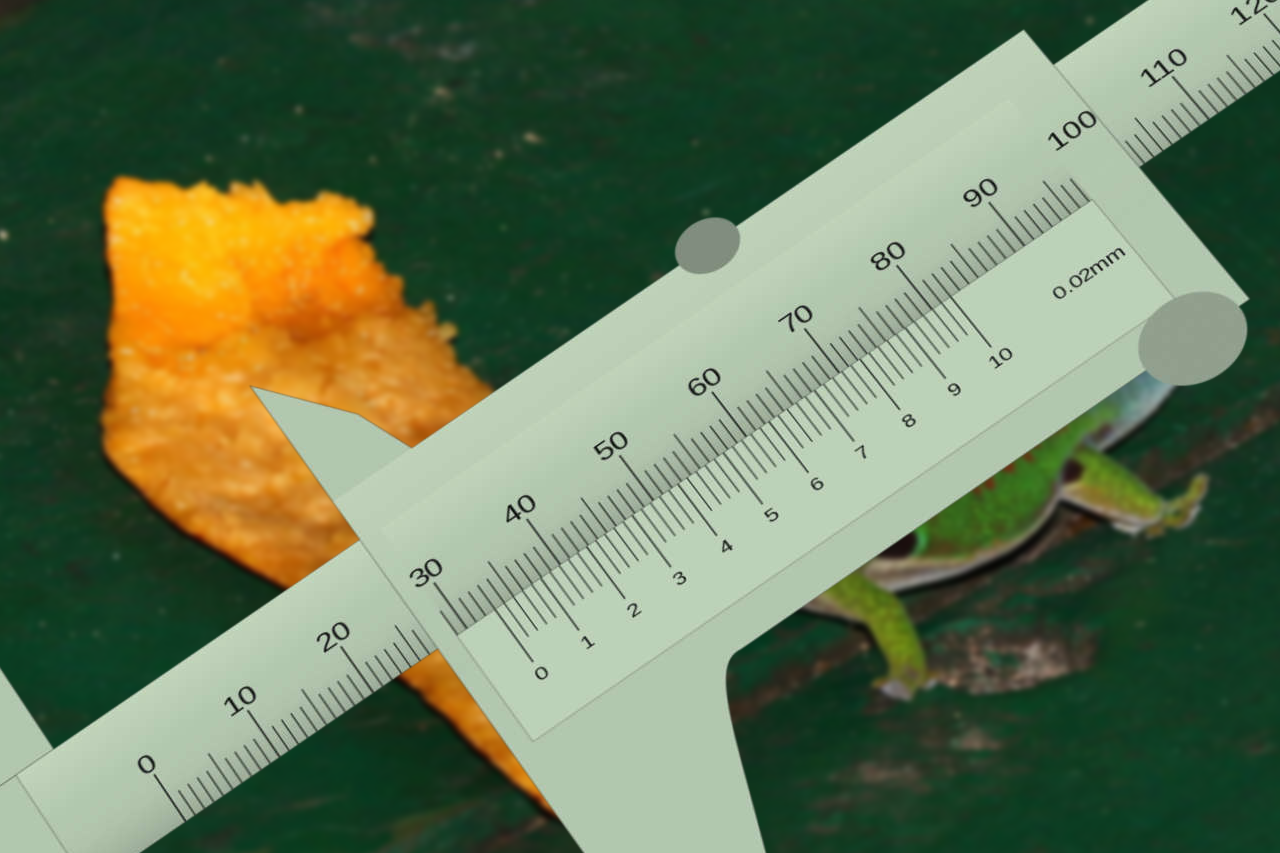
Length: 33.0
